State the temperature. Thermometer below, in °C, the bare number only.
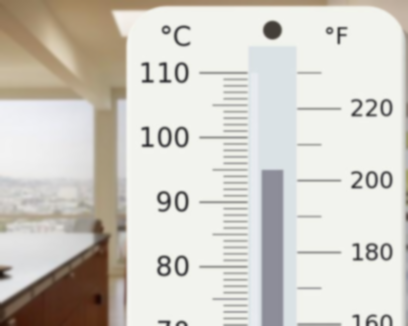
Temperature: 95
